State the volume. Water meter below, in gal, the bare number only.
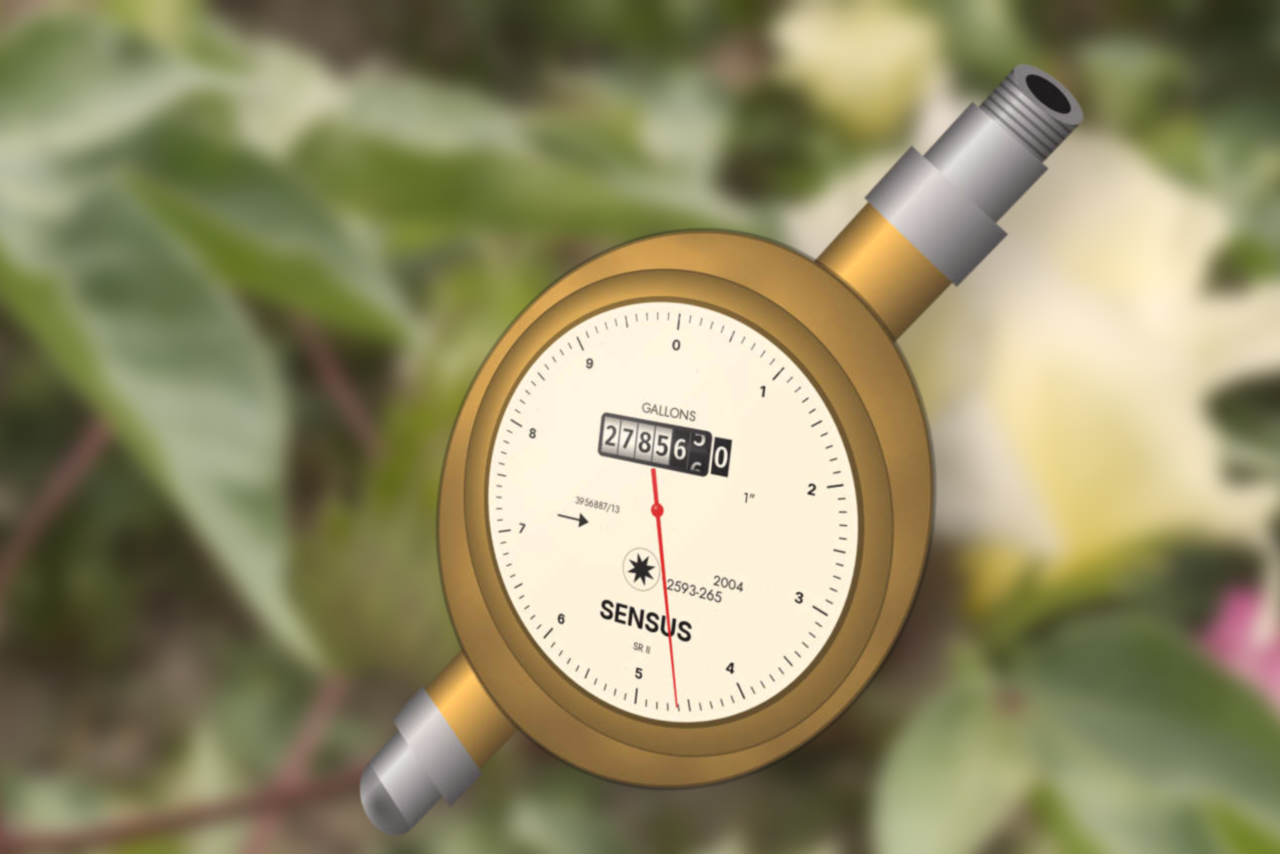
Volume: 2785654.6
